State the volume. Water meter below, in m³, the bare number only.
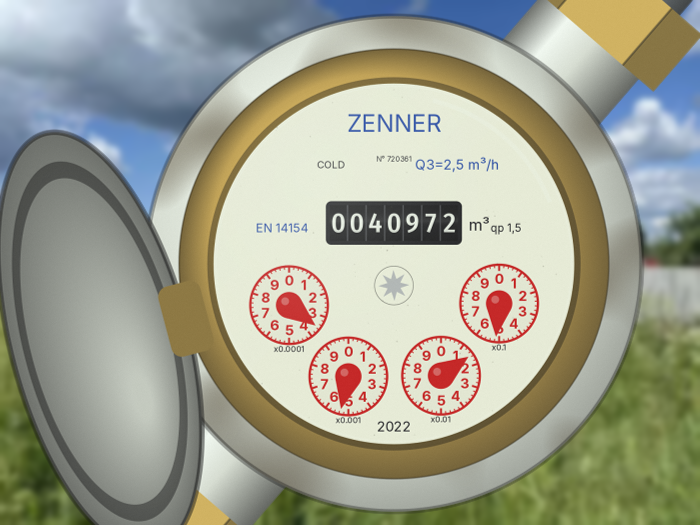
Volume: 40972.5153
